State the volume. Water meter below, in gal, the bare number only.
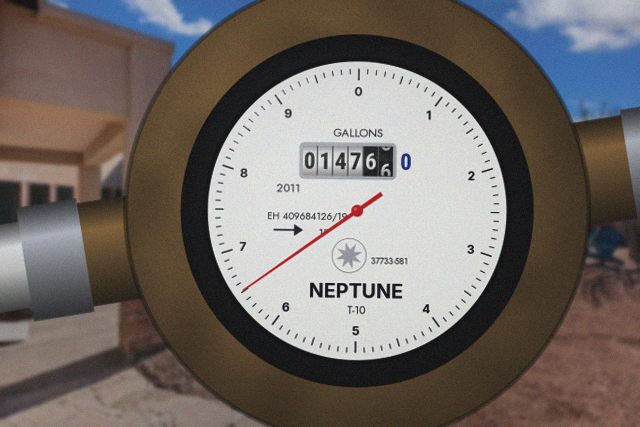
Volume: 147656.5
